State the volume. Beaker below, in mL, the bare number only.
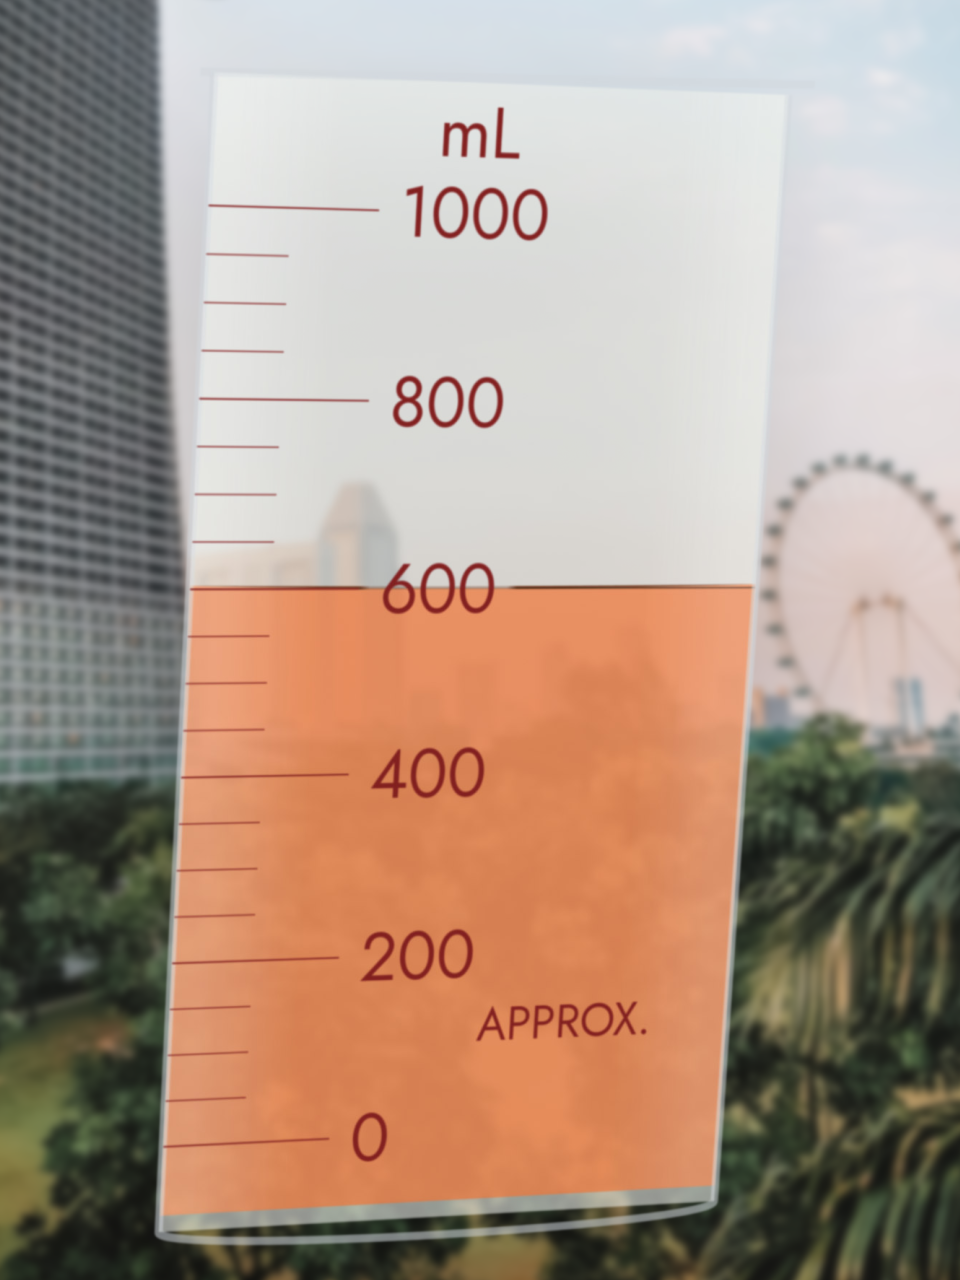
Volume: 600
